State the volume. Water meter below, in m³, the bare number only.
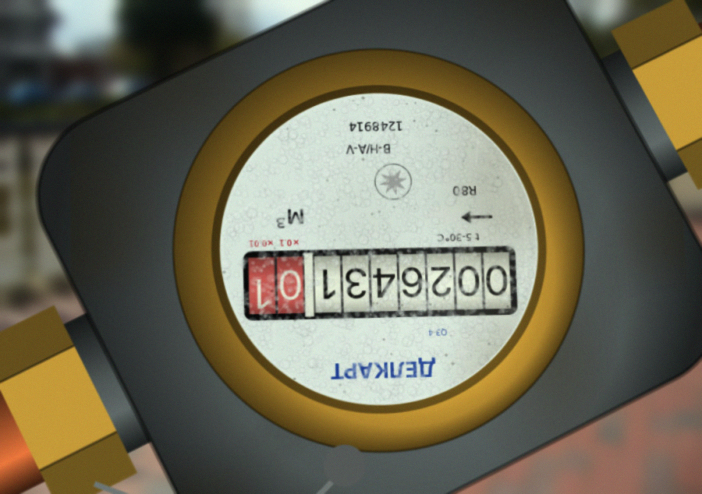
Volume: 26431.01
